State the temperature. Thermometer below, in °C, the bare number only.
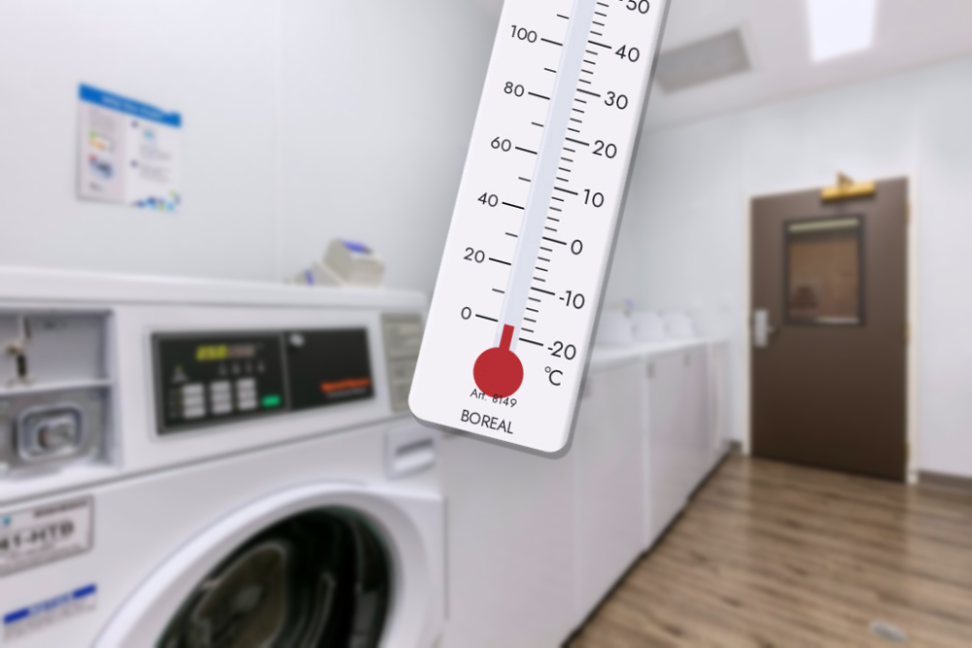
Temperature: -18
